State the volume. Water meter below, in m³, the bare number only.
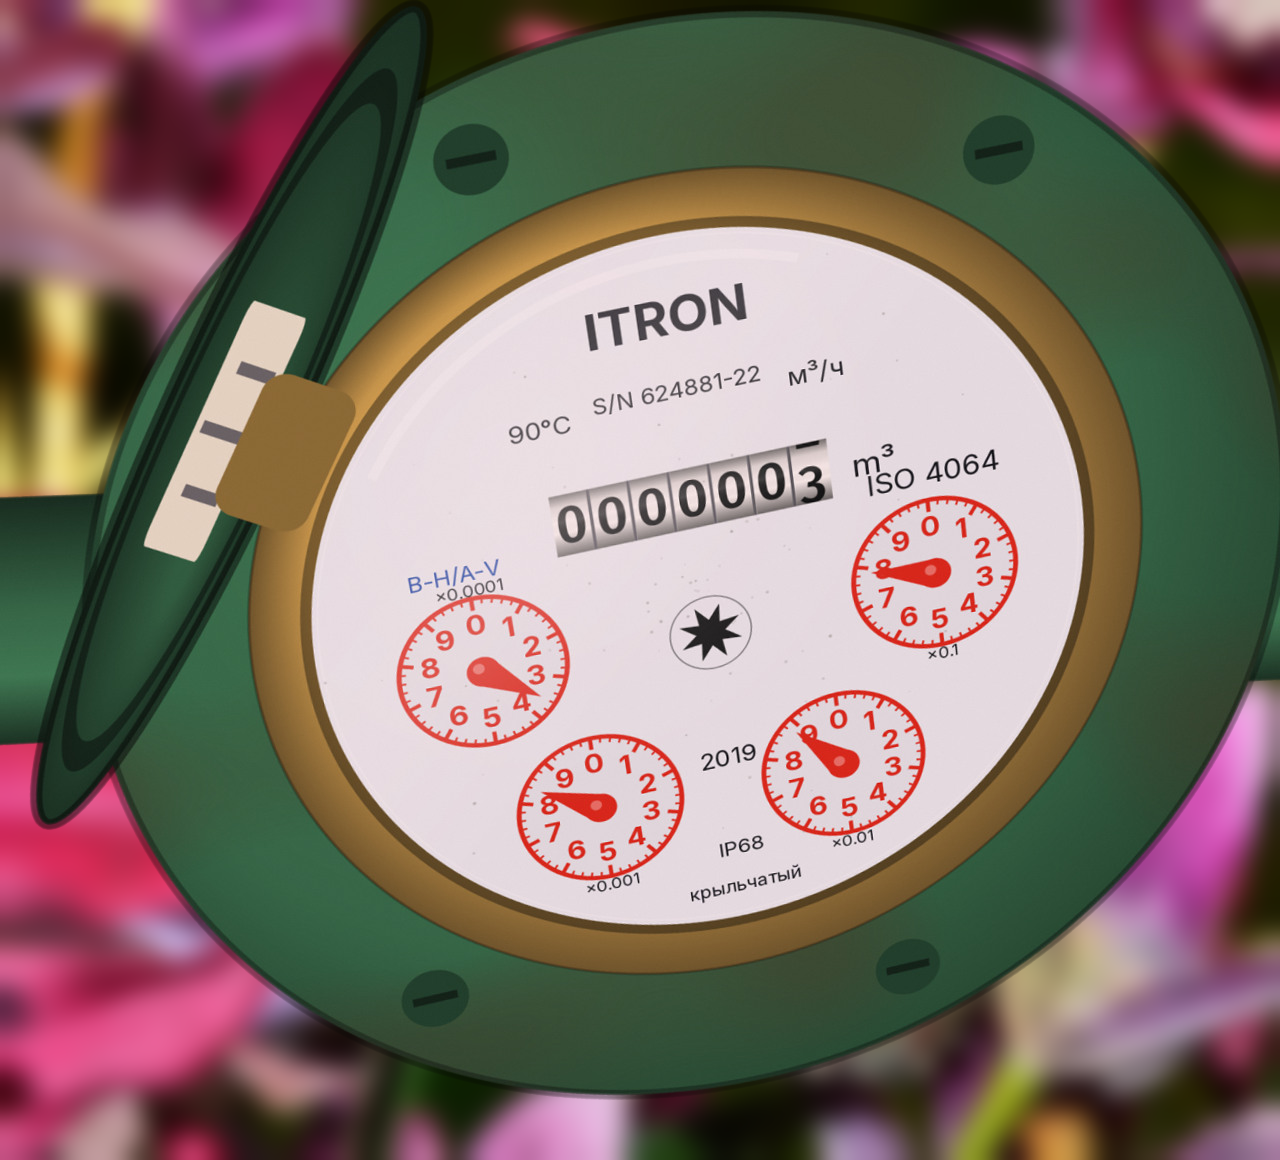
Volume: 2.7883
